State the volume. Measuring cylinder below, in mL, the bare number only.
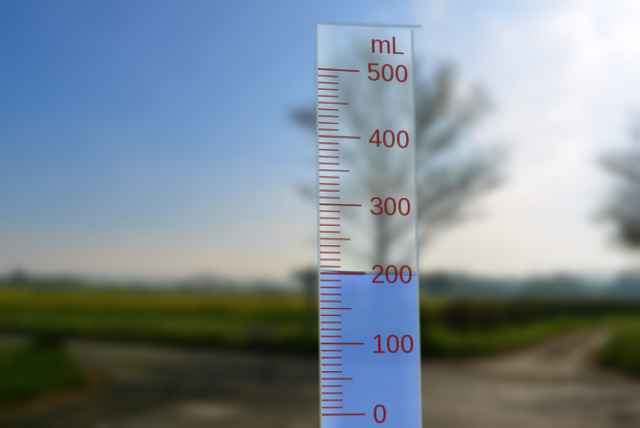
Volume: 200
